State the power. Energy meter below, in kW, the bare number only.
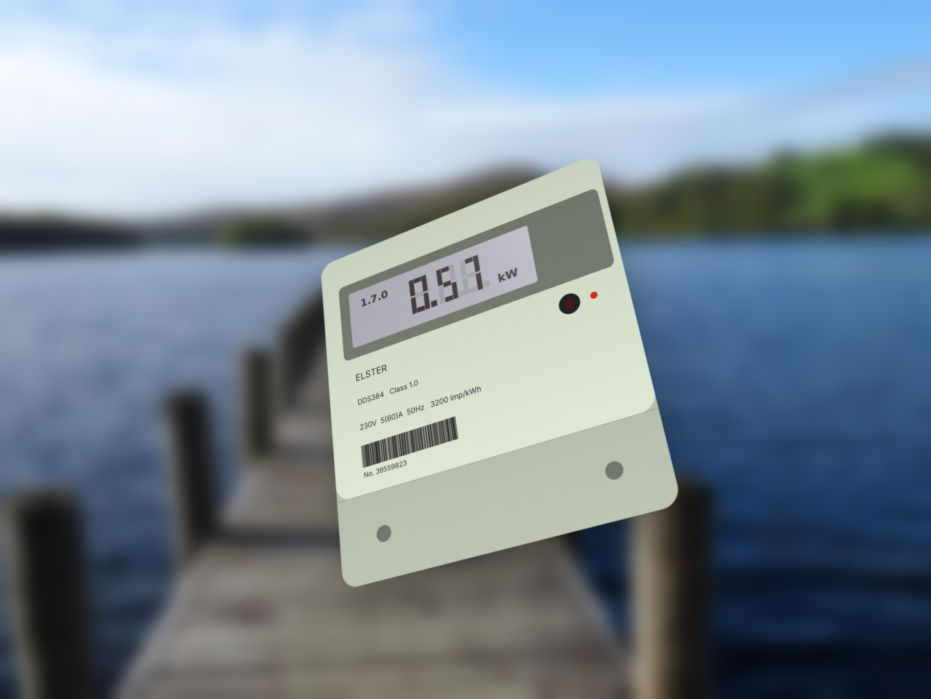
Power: 0.57
